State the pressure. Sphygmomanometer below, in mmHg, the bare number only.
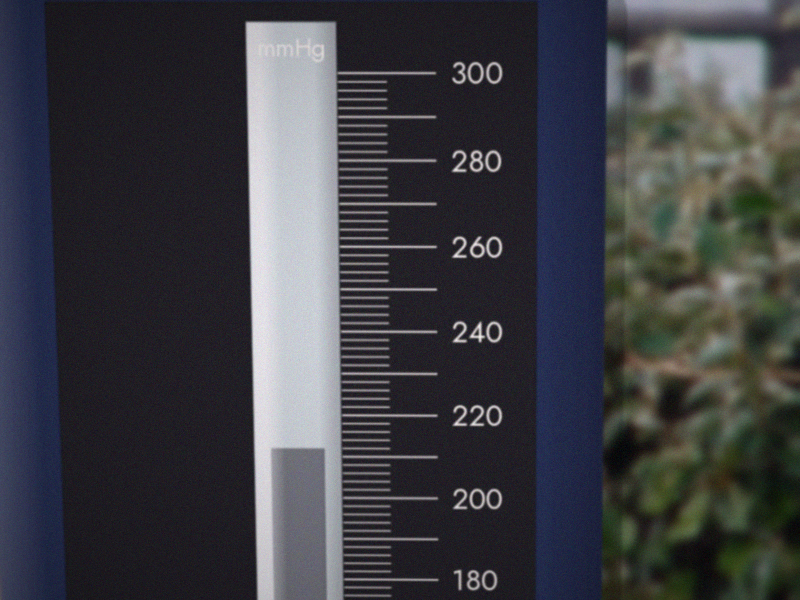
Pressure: 212
